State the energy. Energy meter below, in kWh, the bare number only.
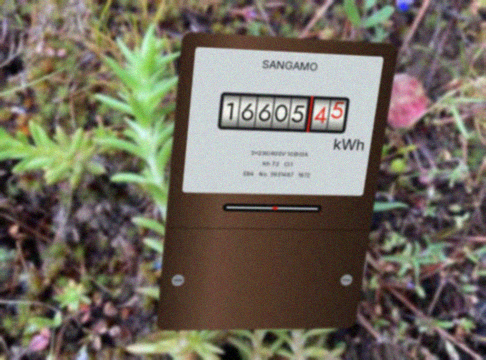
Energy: 16605.45
